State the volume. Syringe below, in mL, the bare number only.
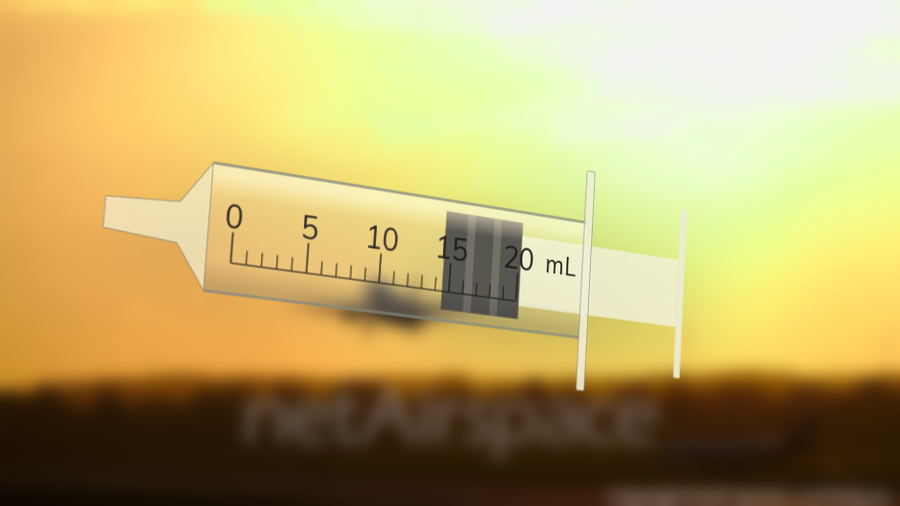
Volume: 14.5
